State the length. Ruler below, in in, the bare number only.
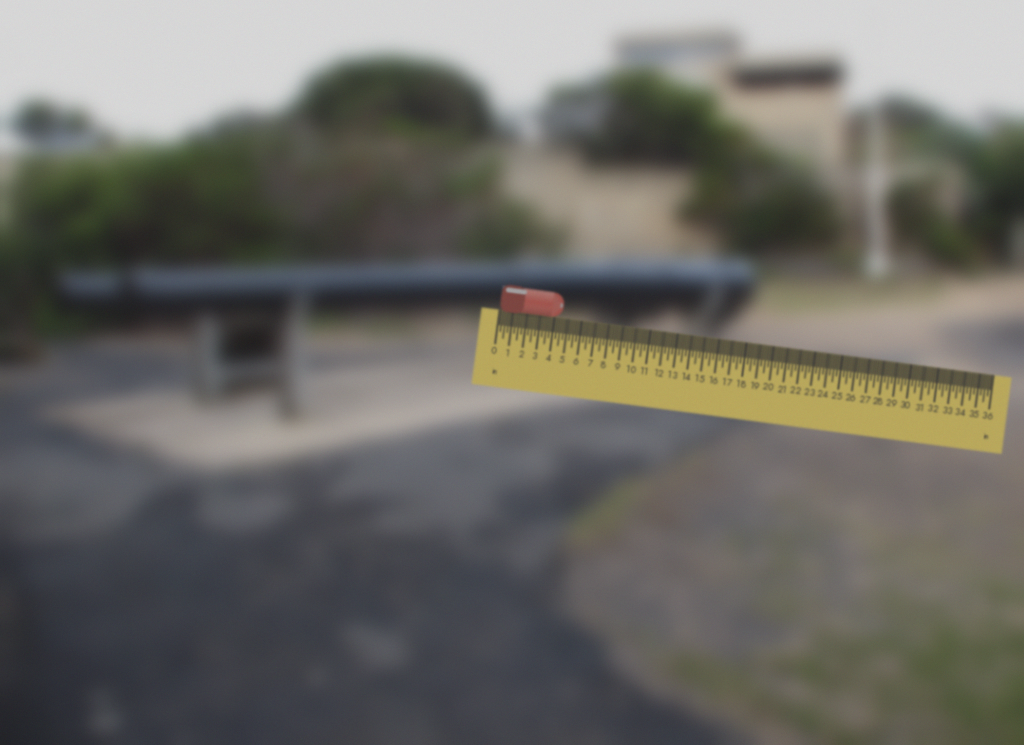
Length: 4.5
